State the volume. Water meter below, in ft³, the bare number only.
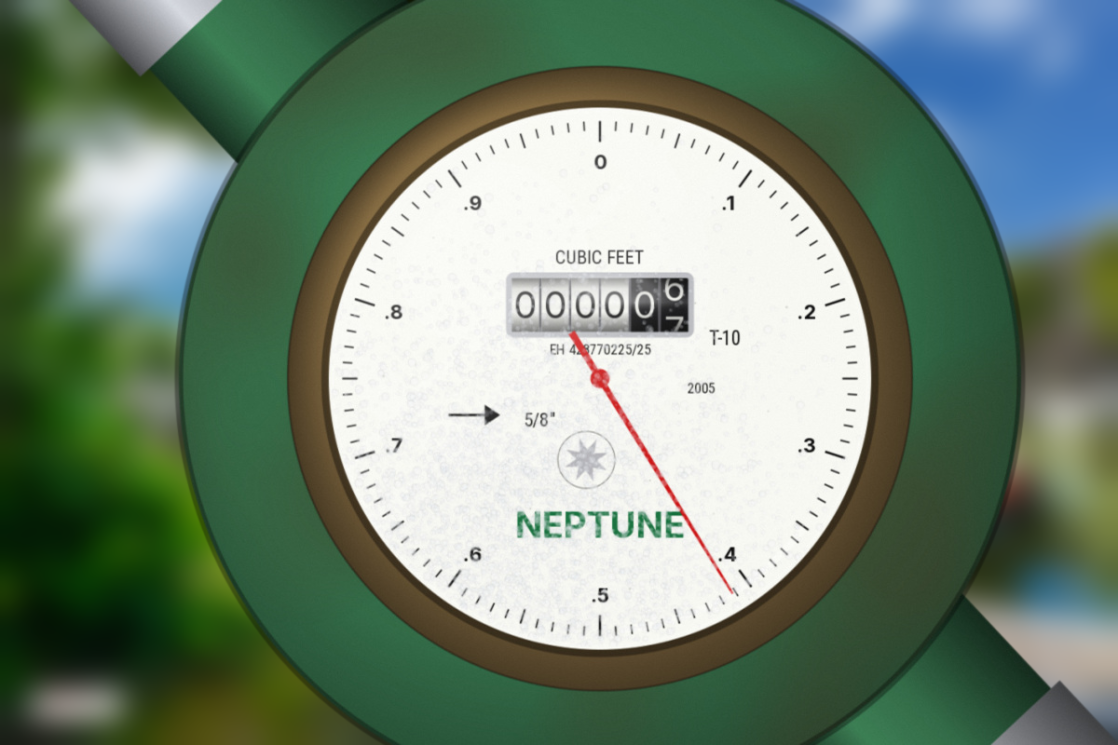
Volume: 6.41
